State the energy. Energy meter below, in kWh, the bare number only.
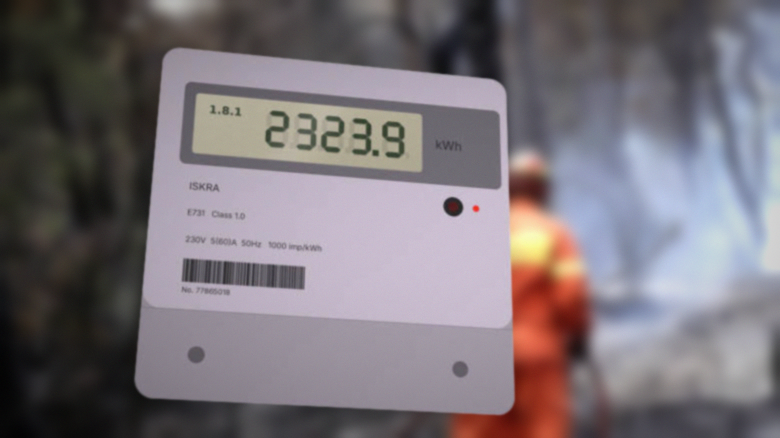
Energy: 2323.9
